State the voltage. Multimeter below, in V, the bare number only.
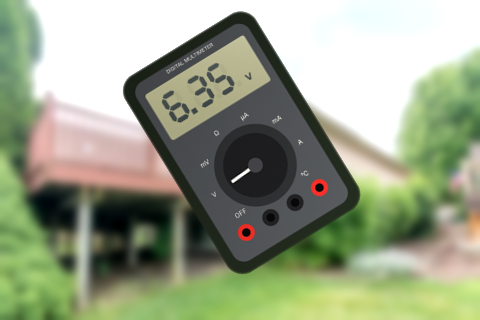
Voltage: 6.35
